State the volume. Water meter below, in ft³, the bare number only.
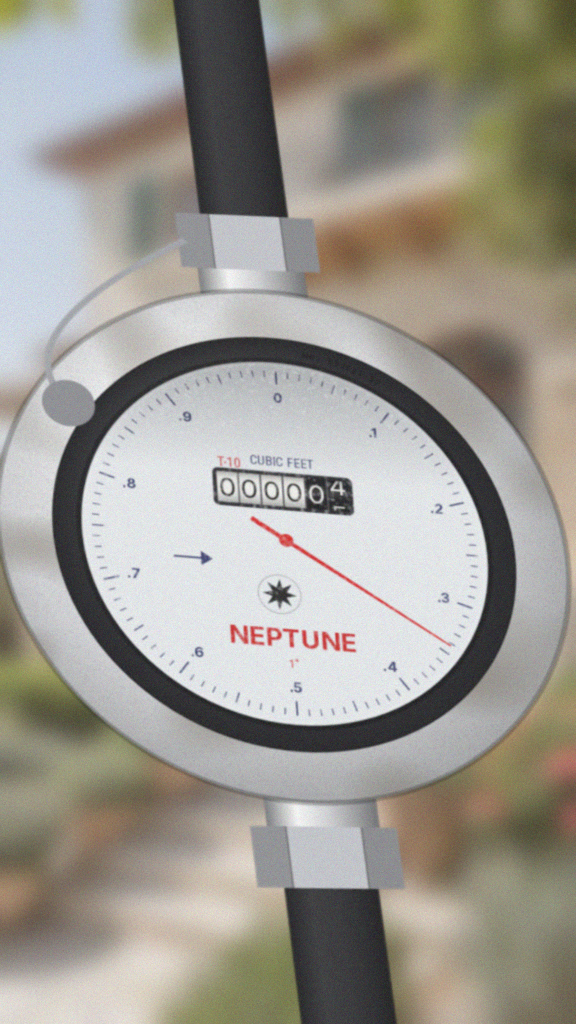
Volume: 4.34
